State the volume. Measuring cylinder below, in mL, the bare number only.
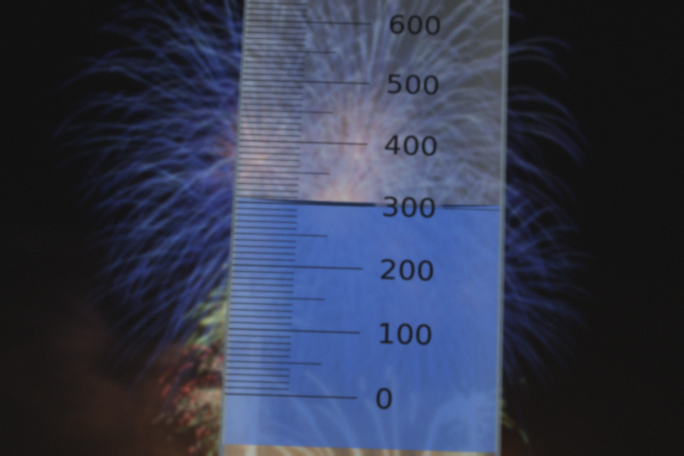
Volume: 300
